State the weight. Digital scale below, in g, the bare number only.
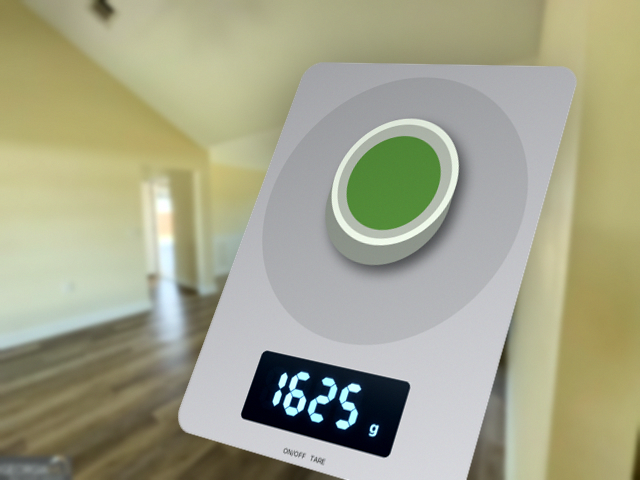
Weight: 1625
